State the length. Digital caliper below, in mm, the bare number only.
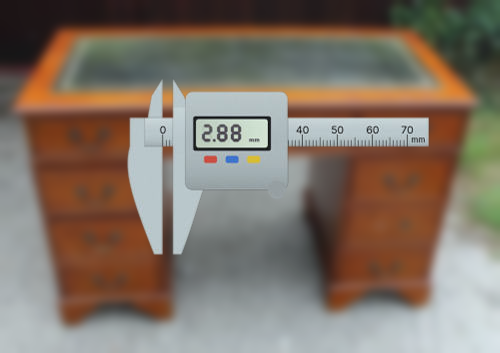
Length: 2.88
